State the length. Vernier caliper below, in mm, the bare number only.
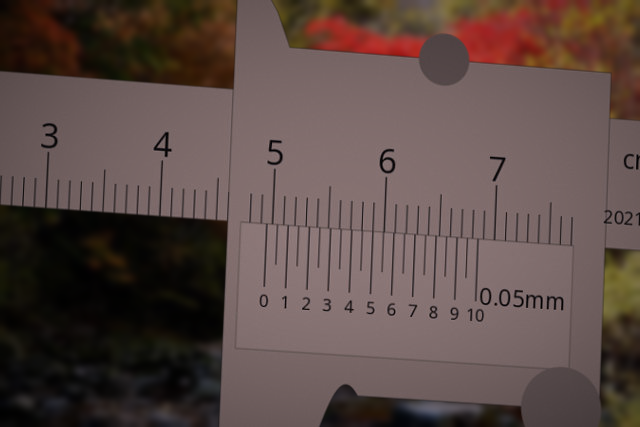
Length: 49.5
